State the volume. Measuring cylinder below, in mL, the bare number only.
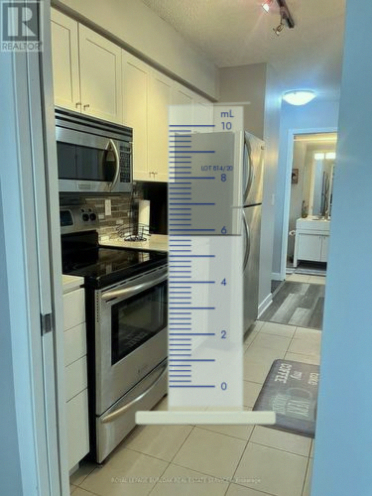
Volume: 5.8
